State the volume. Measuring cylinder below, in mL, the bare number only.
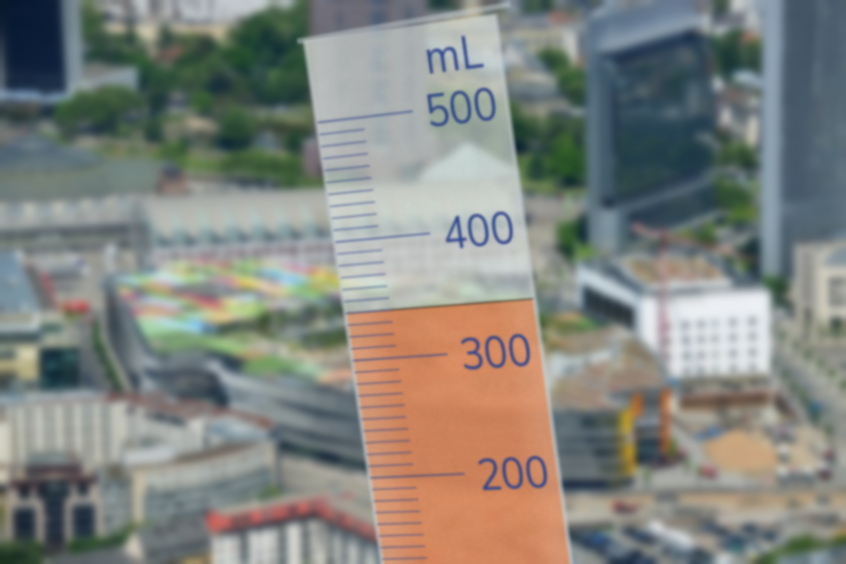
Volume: 340
